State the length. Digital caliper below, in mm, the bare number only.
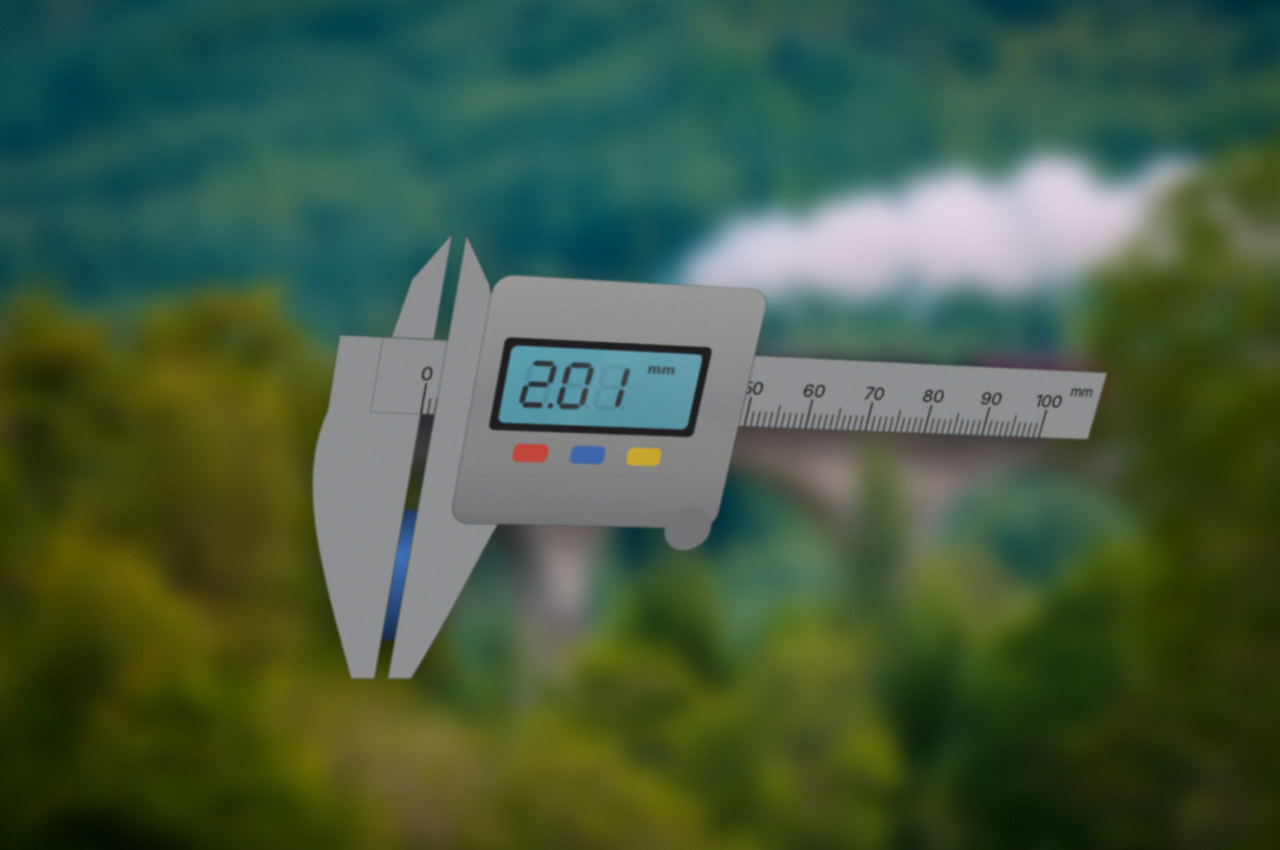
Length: 2.01
